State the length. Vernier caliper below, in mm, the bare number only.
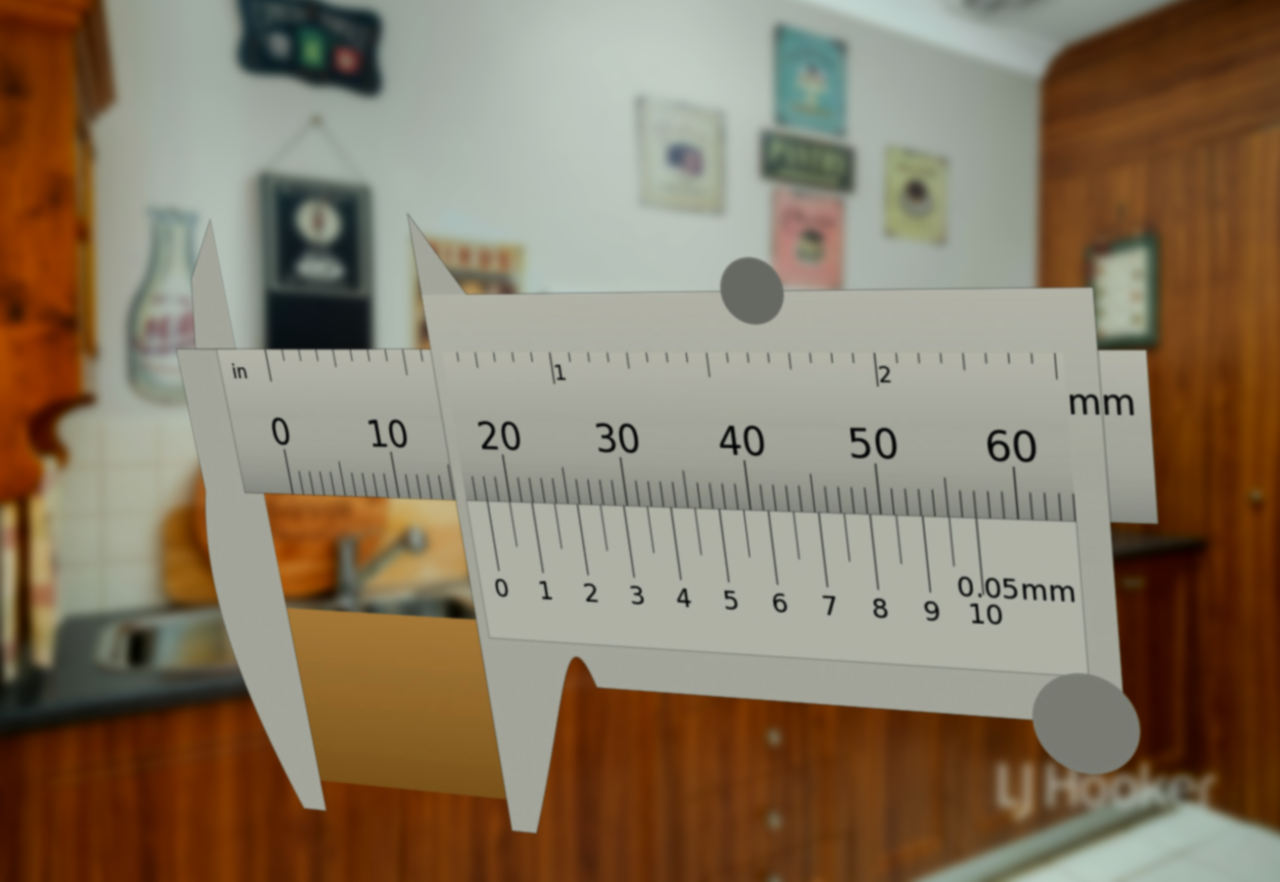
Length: 18.0
